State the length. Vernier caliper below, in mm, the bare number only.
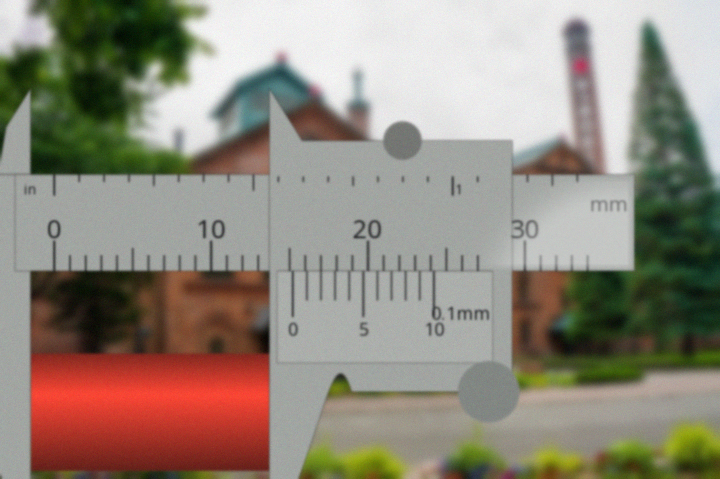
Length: 15.2
